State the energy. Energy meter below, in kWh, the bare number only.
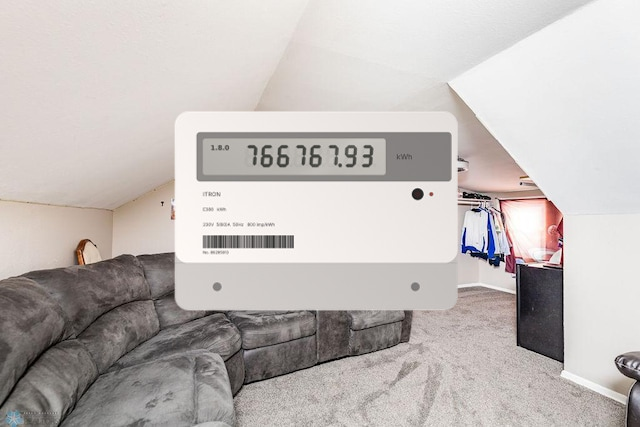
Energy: 766767.93
